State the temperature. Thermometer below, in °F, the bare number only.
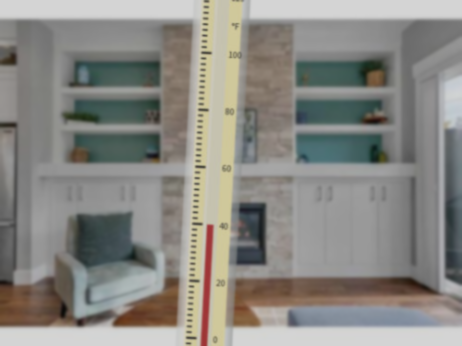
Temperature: 40
